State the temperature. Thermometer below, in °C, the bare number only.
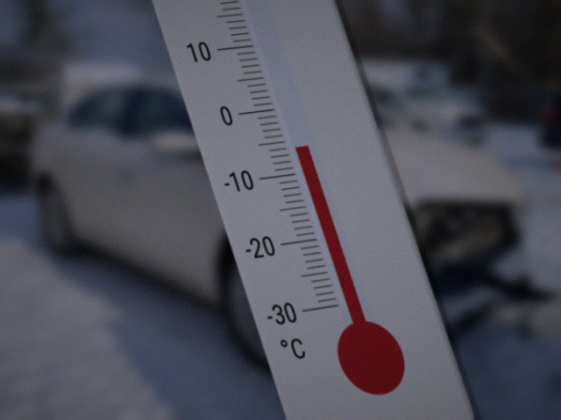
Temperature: -6
